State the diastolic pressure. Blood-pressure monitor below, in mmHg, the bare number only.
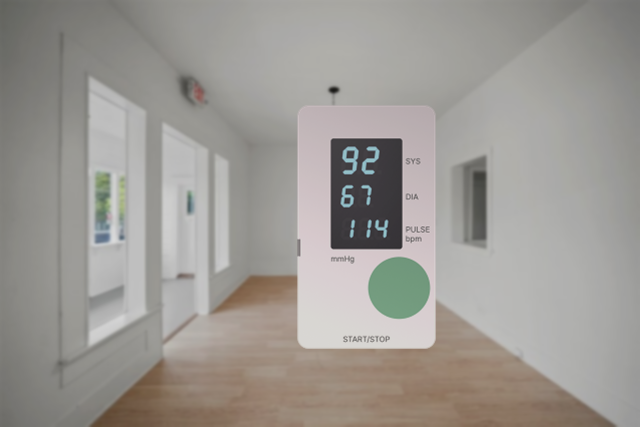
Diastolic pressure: 67
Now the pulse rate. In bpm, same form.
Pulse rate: 114
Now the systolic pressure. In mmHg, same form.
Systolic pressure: 92
